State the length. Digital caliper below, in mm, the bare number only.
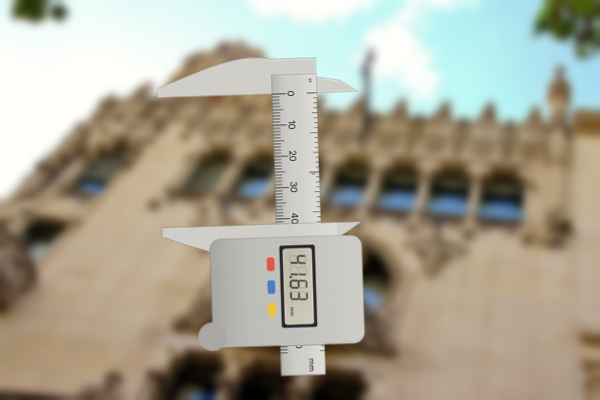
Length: 41.63
